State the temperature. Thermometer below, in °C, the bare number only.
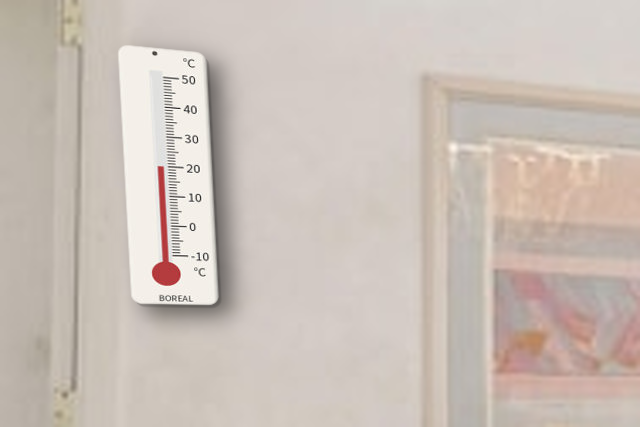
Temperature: 20
